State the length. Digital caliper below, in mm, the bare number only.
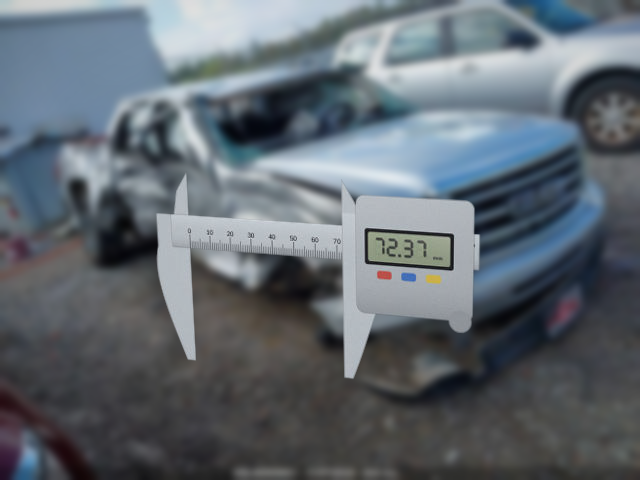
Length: 72.37
